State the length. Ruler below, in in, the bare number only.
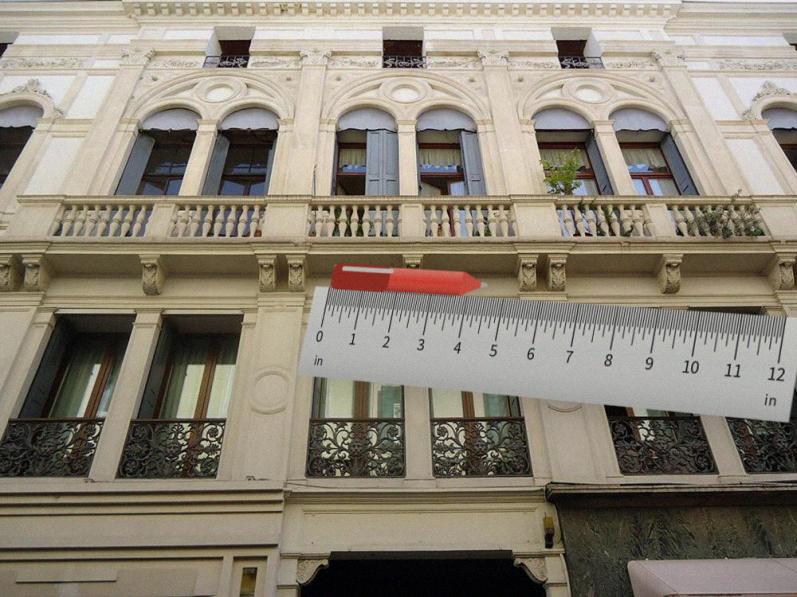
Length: 4.5
